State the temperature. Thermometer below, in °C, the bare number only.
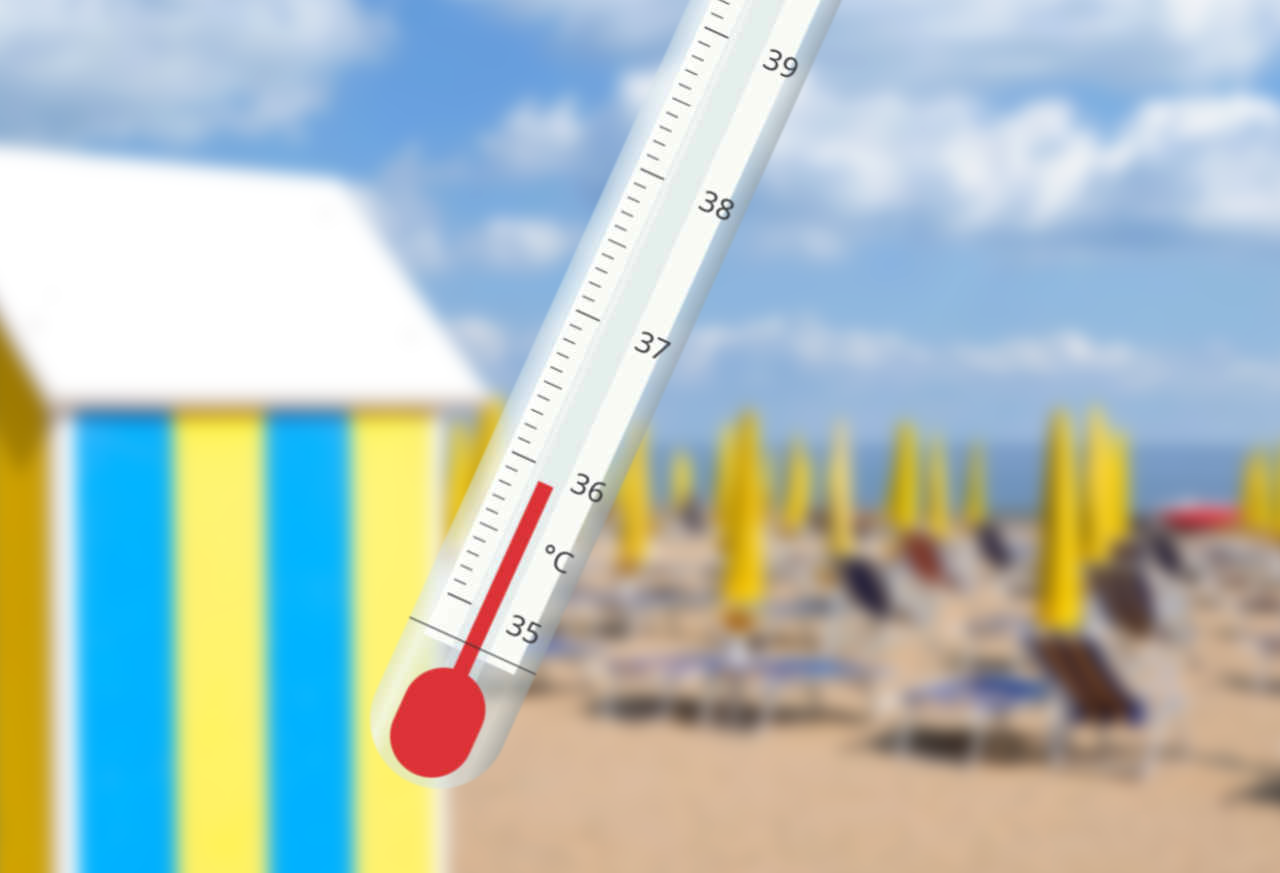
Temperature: 35.9
